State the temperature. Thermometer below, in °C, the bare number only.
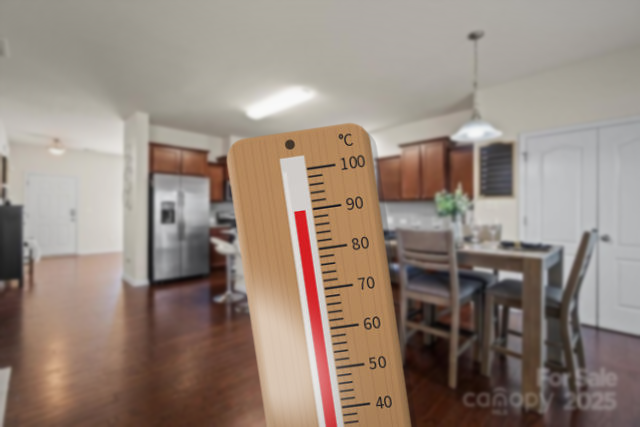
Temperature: 90
